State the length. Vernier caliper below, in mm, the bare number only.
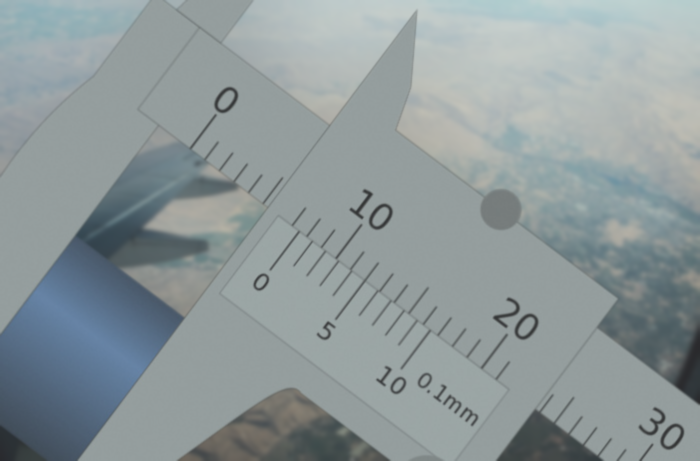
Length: 7.5
